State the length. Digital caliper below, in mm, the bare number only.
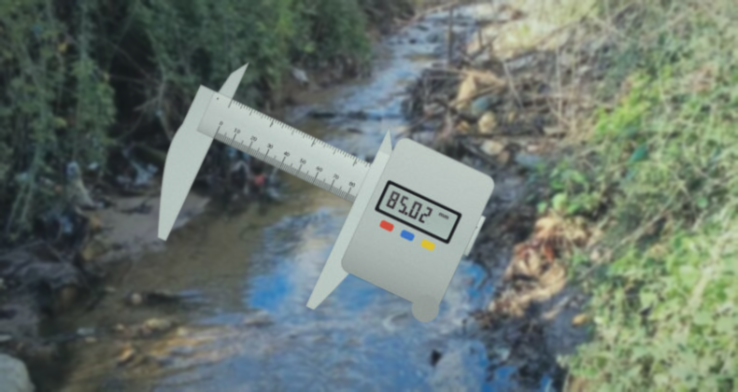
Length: 85.02
